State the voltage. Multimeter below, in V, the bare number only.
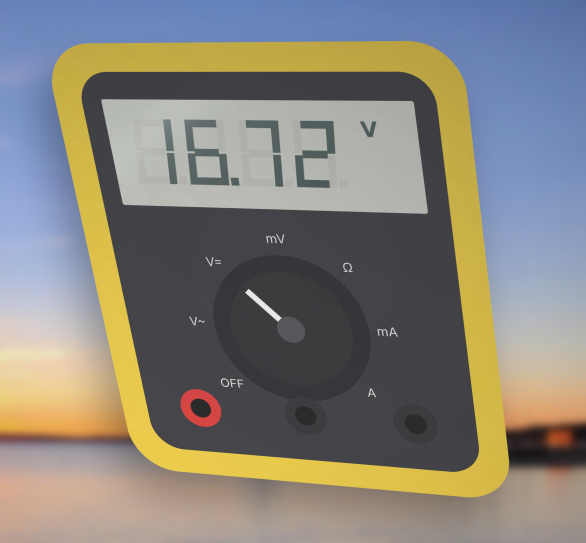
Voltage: 16.72
